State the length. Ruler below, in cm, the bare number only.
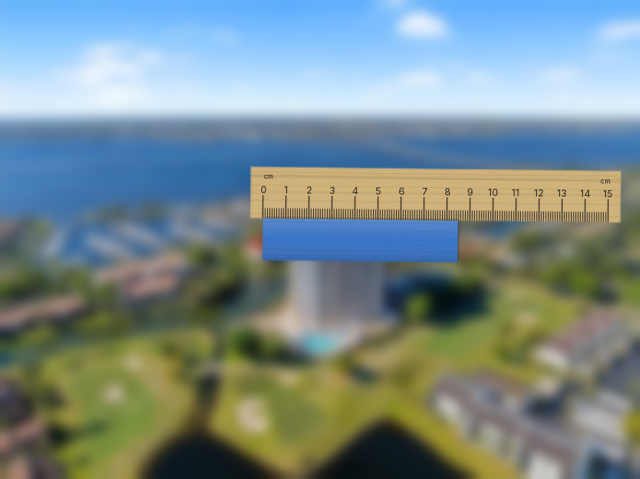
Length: 8.5
